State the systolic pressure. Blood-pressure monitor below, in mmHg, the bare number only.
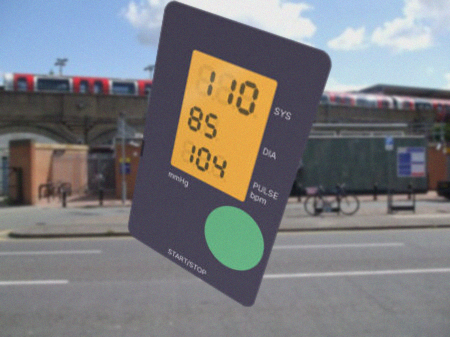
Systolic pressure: 110
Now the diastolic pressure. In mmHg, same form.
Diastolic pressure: 85
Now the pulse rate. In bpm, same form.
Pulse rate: 104
